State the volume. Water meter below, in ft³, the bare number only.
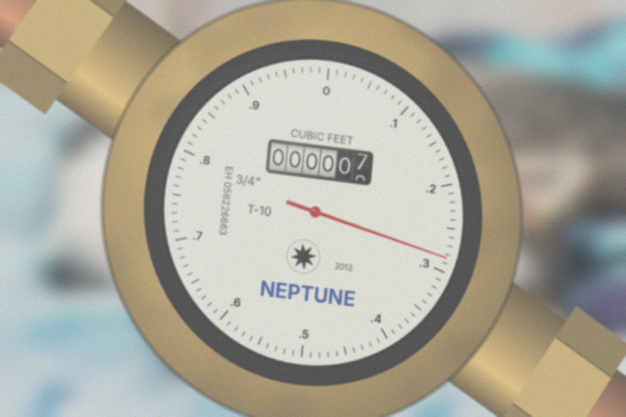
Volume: 7.28
